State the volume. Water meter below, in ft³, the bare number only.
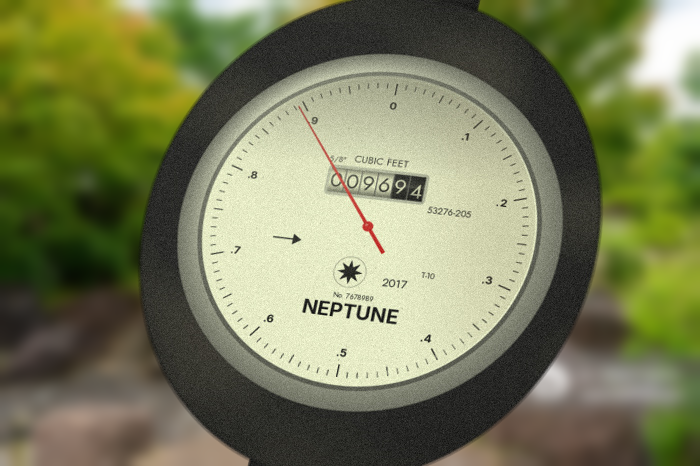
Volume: 9693.89
